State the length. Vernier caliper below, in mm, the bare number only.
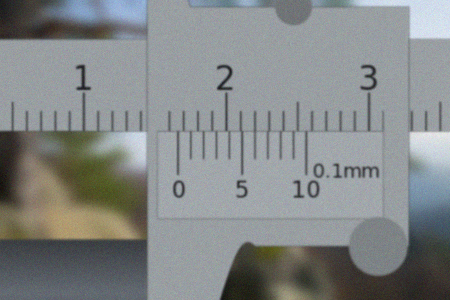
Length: 16.6
